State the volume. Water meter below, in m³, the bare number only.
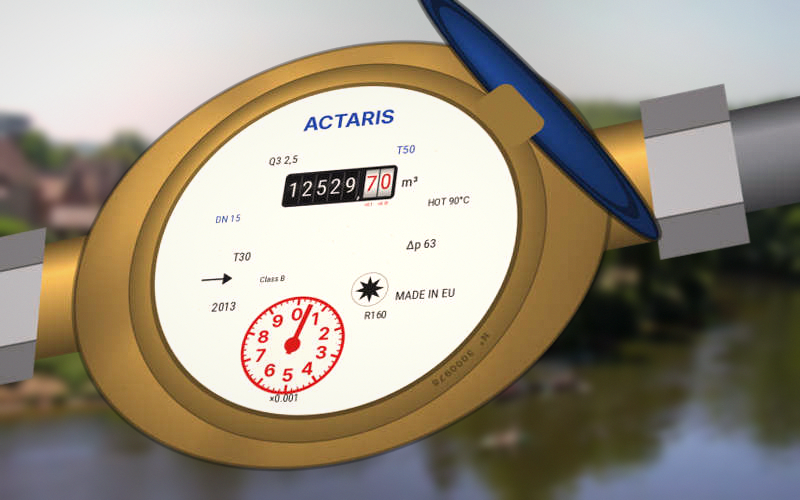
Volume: 12529.700
